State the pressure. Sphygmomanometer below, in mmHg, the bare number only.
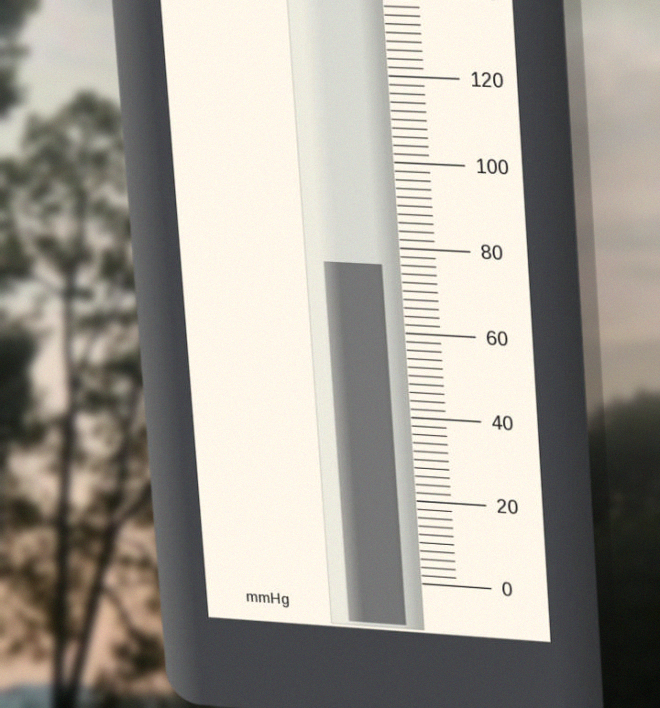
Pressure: 76
